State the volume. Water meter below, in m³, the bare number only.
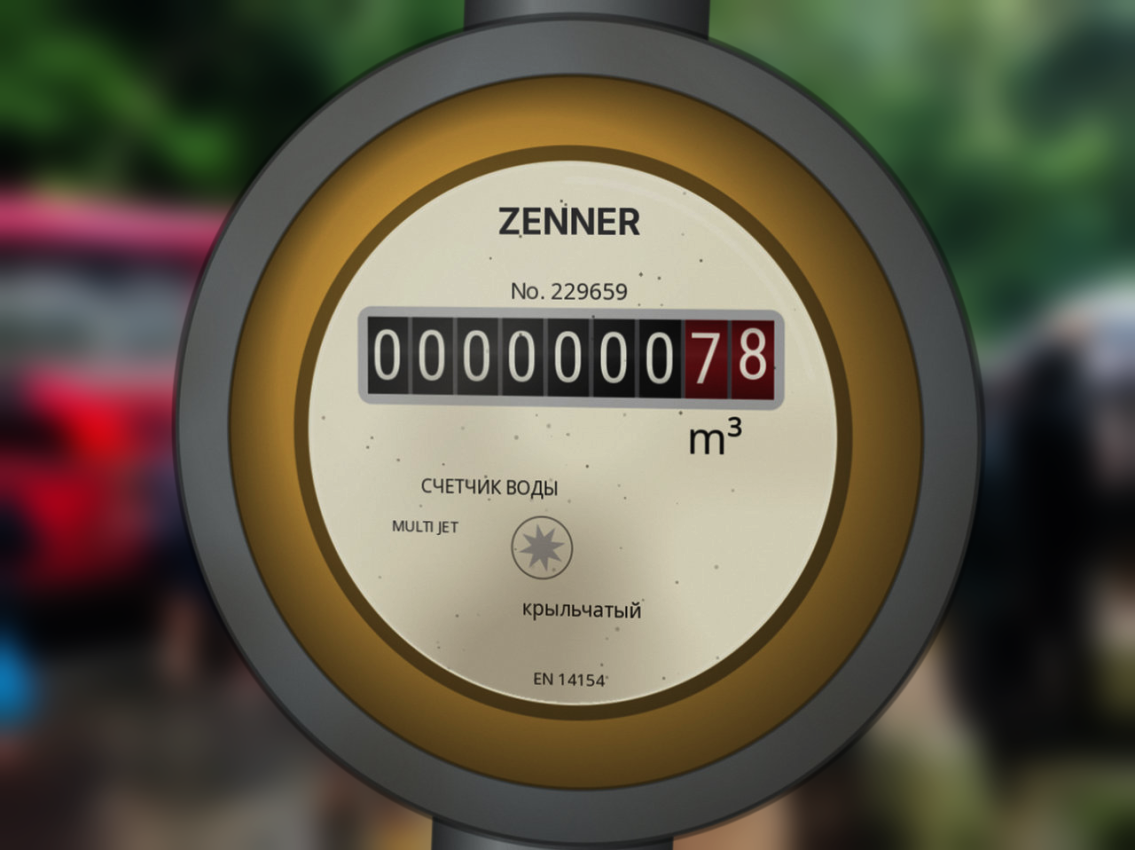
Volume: 0.78
